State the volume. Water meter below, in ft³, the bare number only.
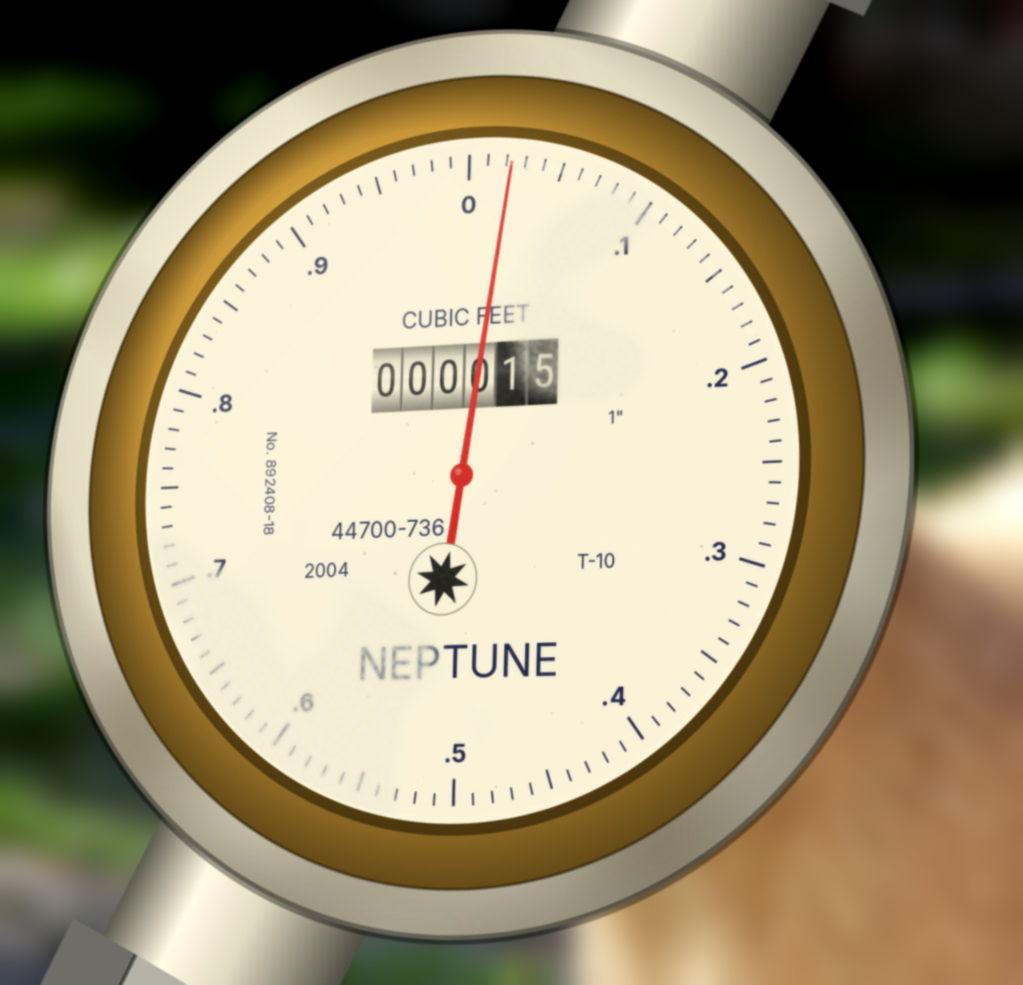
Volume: 15.02
